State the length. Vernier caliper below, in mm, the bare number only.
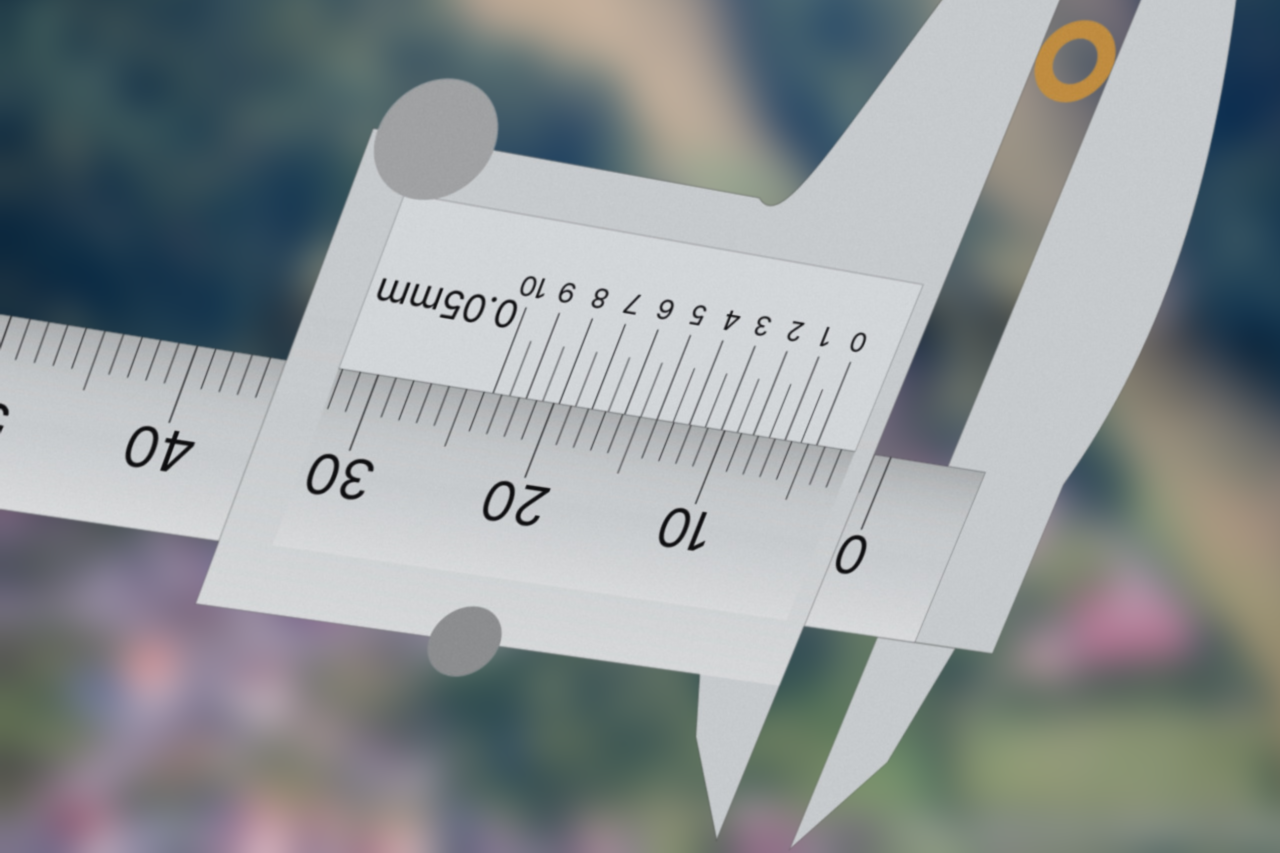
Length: 4.5
